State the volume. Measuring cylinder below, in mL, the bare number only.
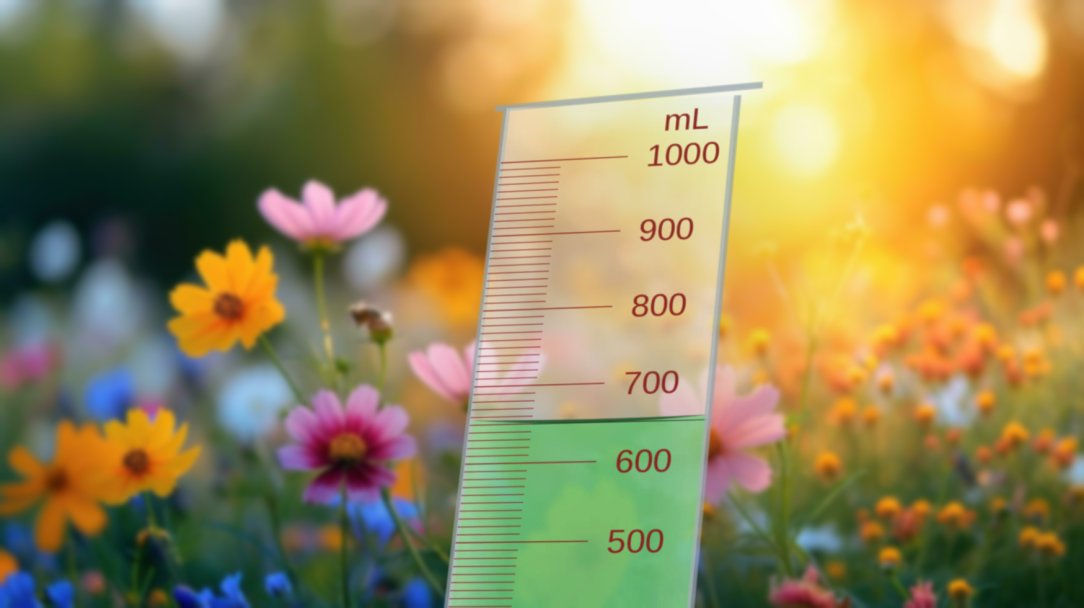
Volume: 650
